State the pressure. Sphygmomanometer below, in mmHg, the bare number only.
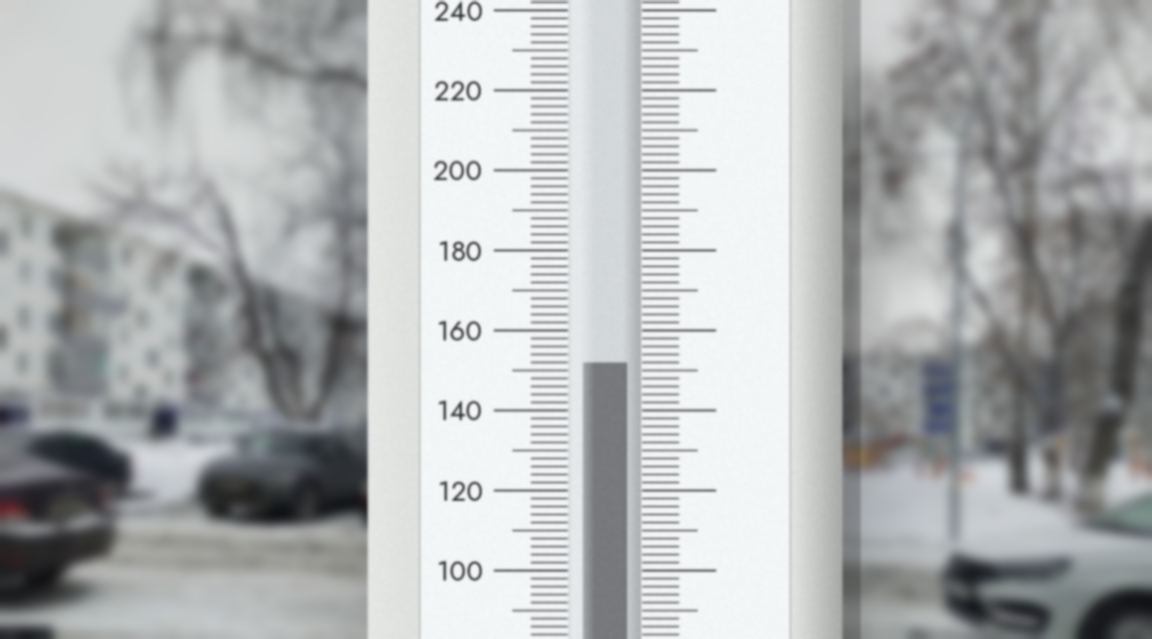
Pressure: 152
